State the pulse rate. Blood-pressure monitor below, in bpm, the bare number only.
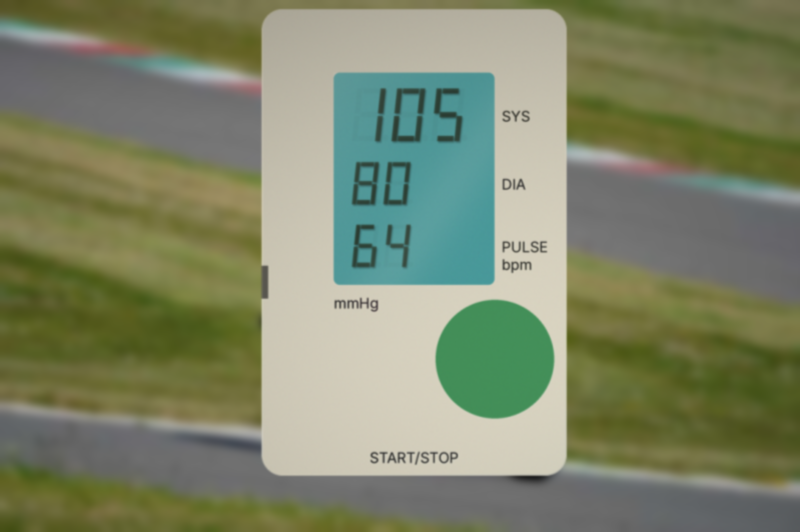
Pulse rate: 64
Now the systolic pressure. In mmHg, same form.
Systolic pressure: 105
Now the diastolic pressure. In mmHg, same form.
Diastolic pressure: 80
